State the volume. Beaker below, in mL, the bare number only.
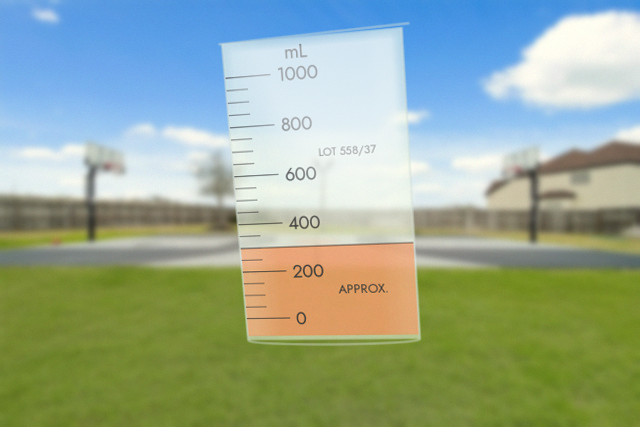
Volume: 300
